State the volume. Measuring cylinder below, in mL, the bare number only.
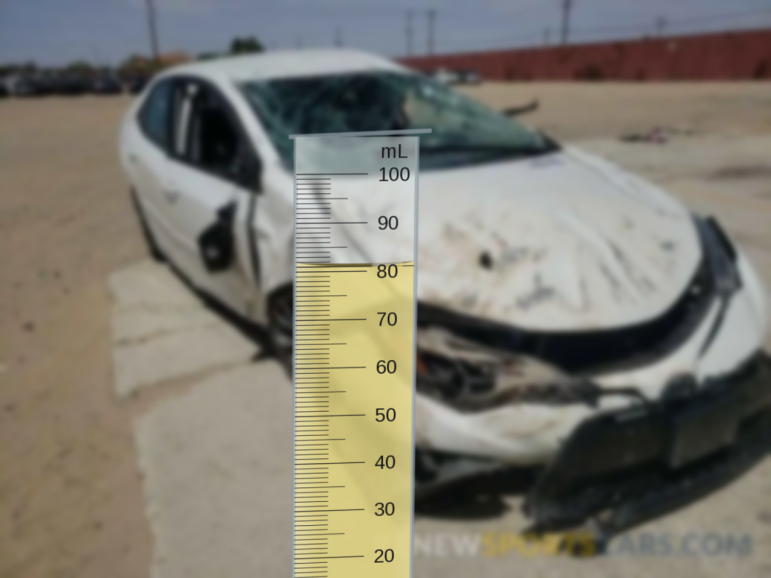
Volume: 81
